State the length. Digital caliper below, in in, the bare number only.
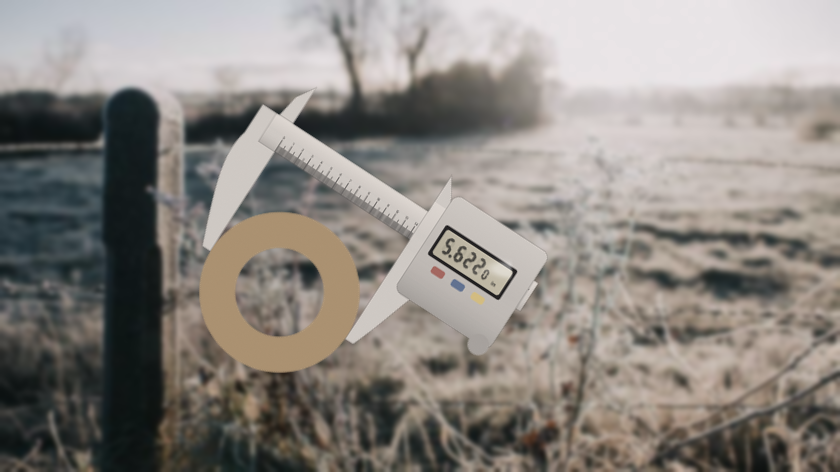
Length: 5.6220
